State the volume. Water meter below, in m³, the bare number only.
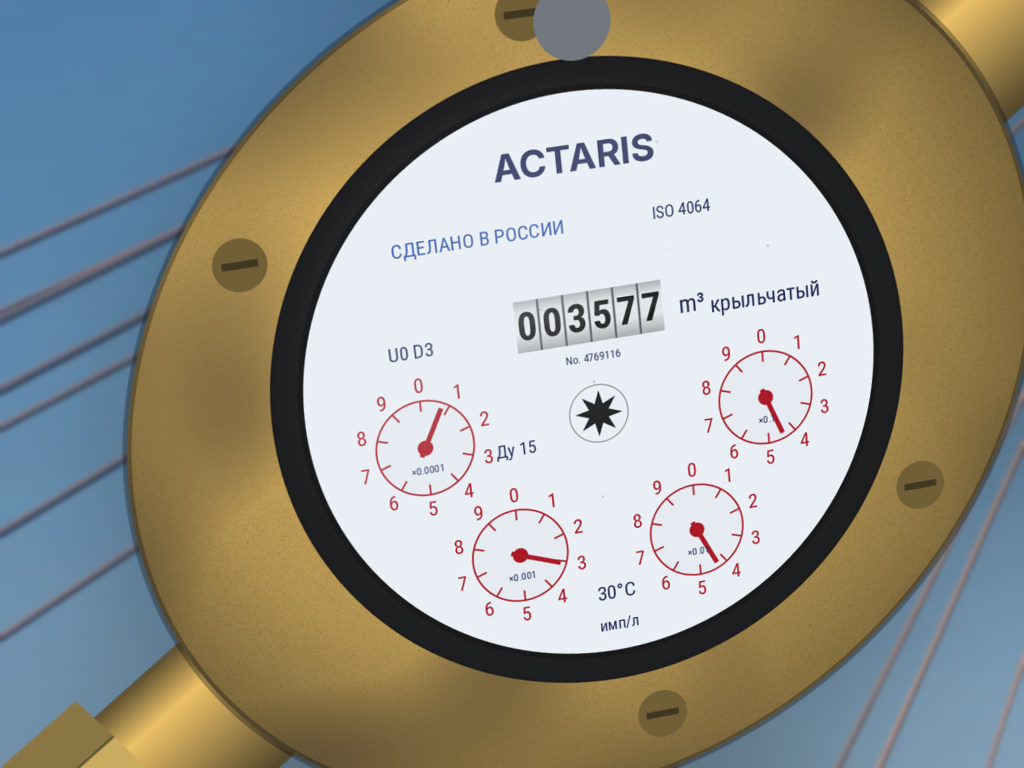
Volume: 3577.4430
